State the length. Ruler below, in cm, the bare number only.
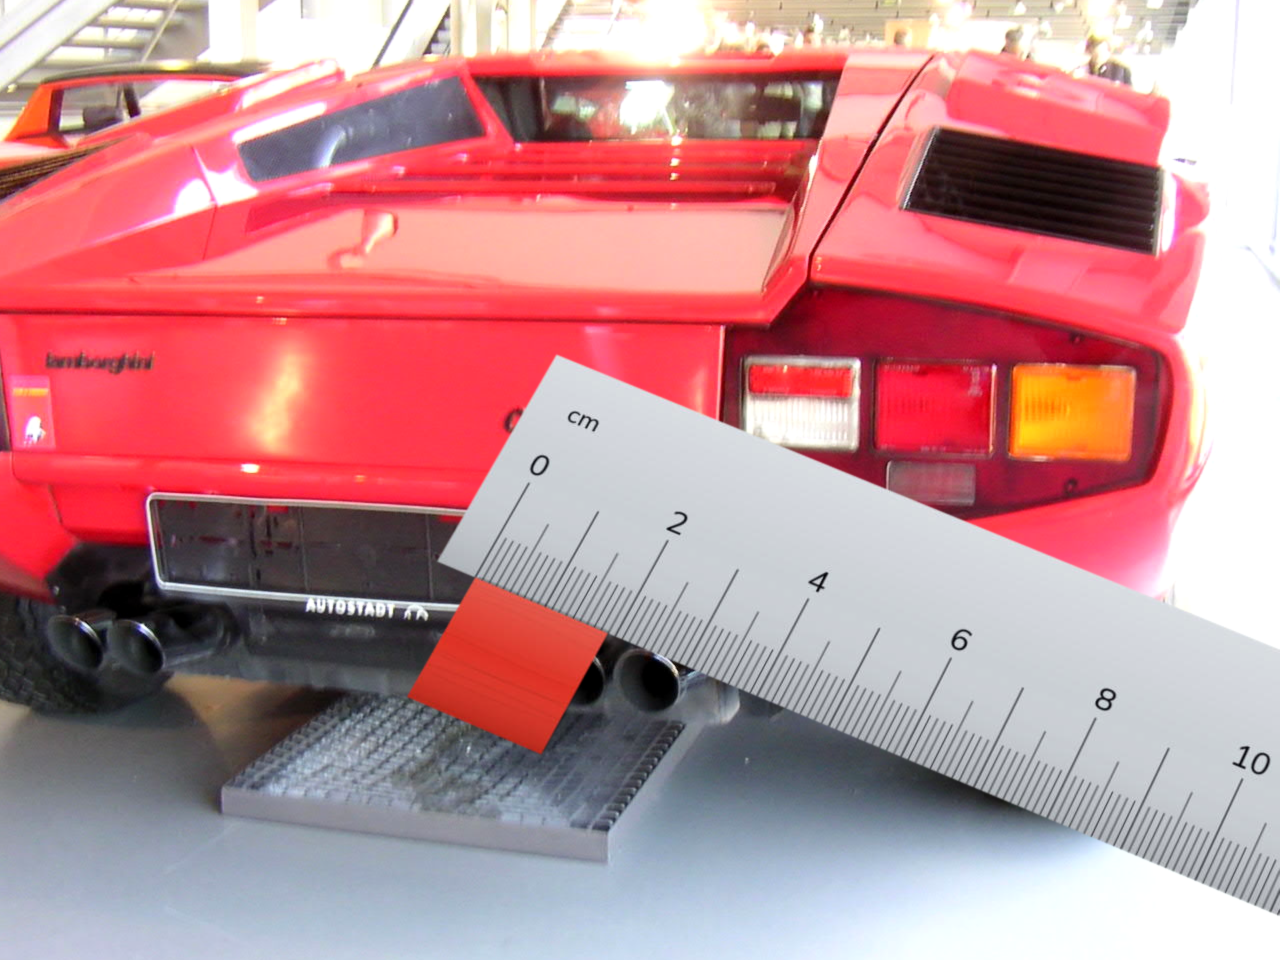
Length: 1.9
